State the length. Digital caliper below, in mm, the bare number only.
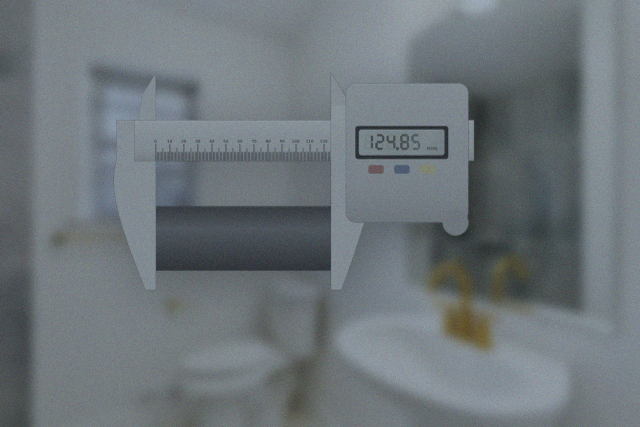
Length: 124.85
